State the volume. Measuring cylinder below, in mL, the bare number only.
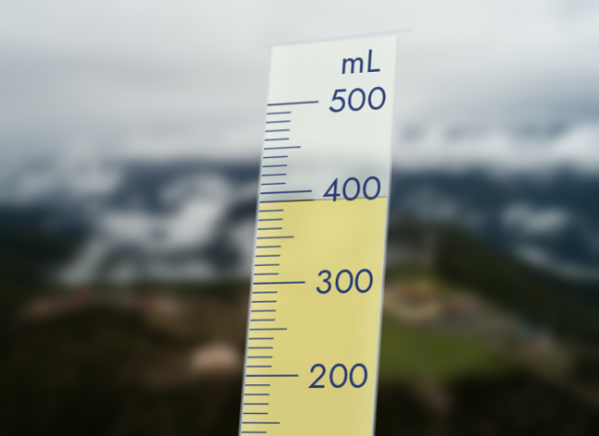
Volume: 390
